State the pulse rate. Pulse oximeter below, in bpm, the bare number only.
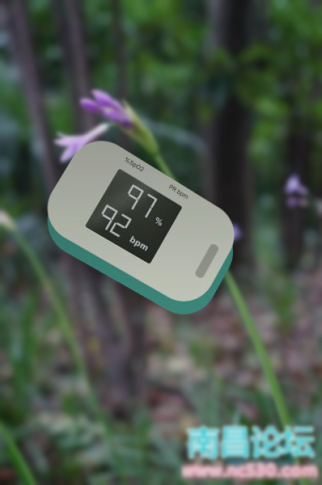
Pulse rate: 92
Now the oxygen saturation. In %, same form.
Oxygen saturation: 97
